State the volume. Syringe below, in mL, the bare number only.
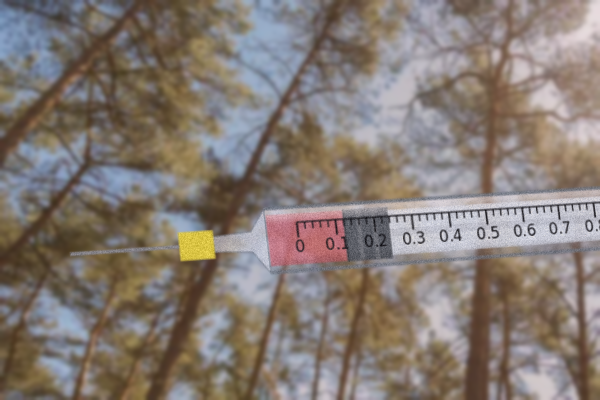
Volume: 0.12
